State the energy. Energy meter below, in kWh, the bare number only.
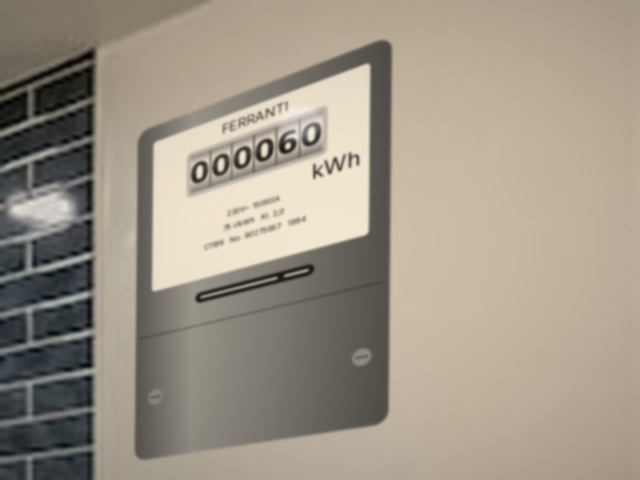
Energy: 60
